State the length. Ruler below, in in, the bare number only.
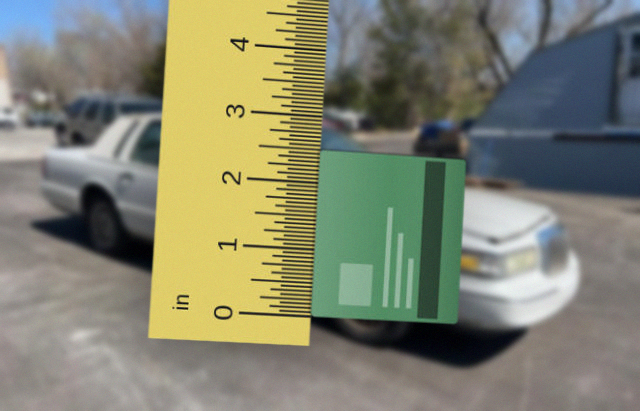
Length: 2.5
